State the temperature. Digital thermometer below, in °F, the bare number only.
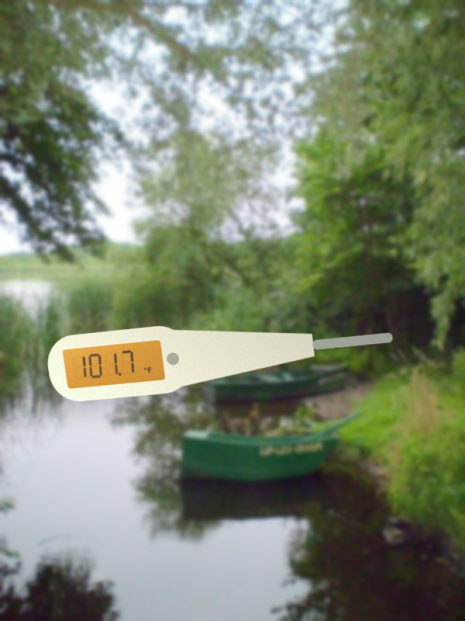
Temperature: 101.7
